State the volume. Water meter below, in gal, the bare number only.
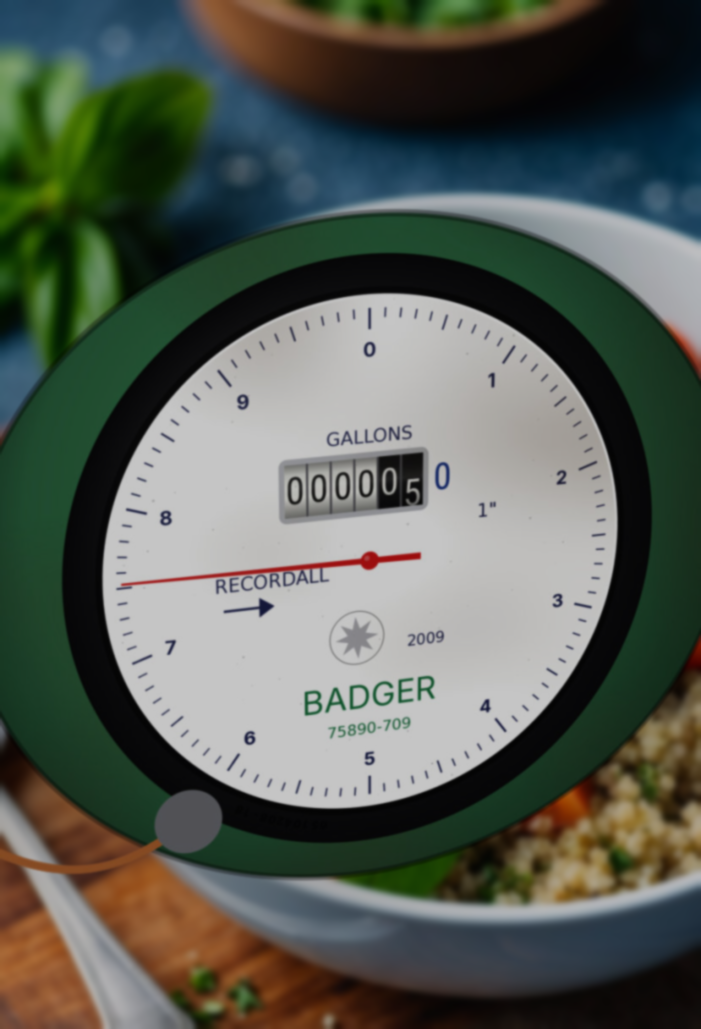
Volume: 47.5
